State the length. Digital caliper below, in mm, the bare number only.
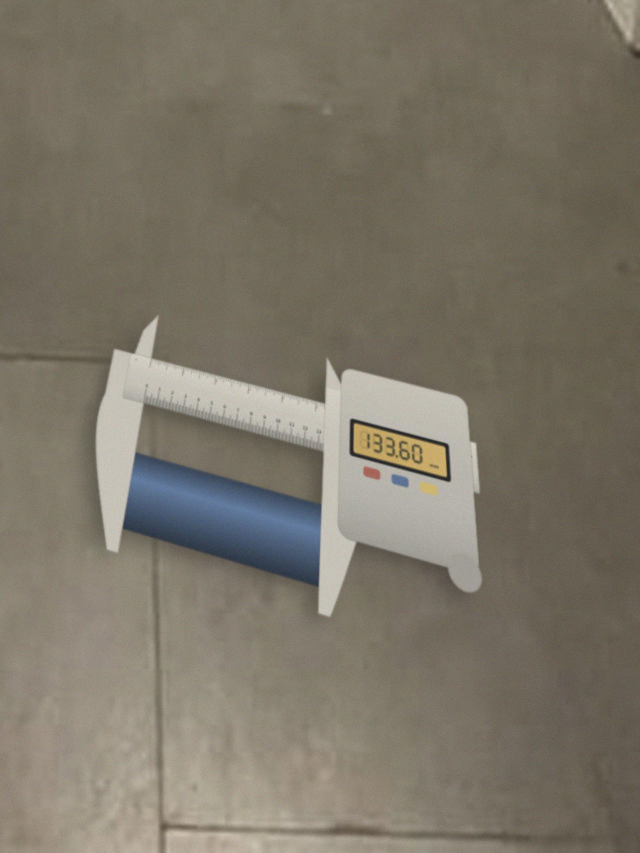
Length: 133.60
